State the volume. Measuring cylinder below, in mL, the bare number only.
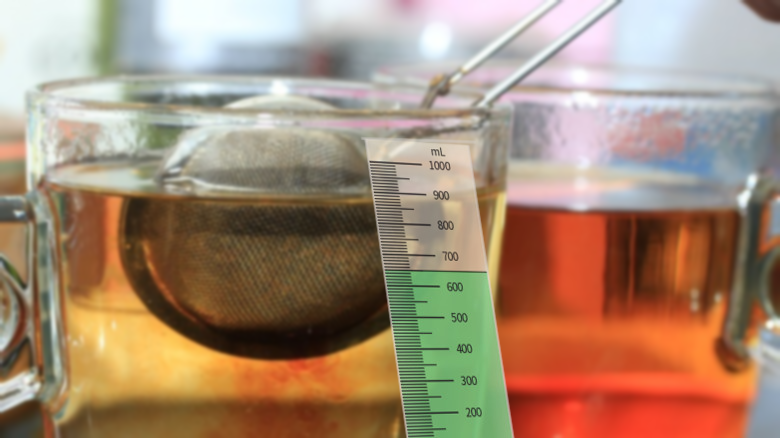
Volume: 650
